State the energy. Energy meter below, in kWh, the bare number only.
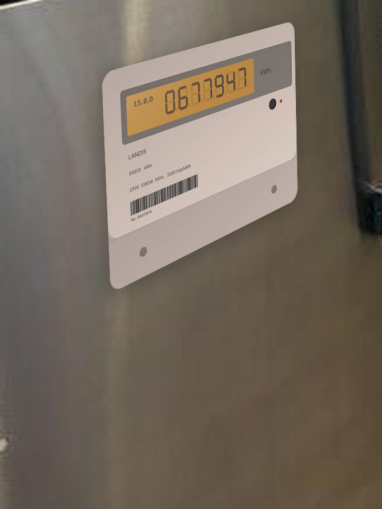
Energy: 677947
